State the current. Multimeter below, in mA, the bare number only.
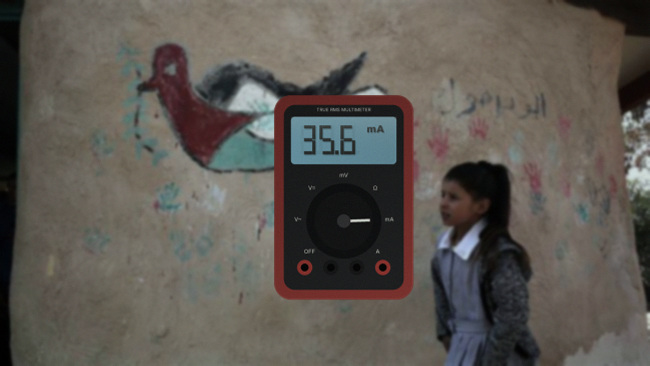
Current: 35.6
